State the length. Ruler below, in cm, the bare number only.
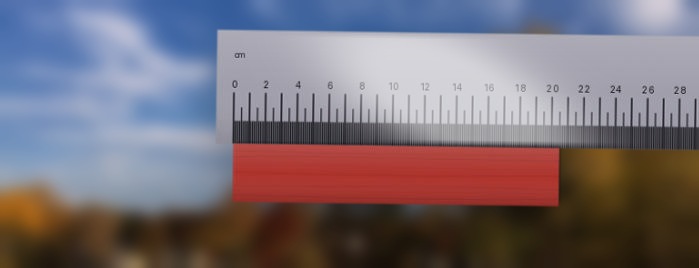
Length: 20.5
